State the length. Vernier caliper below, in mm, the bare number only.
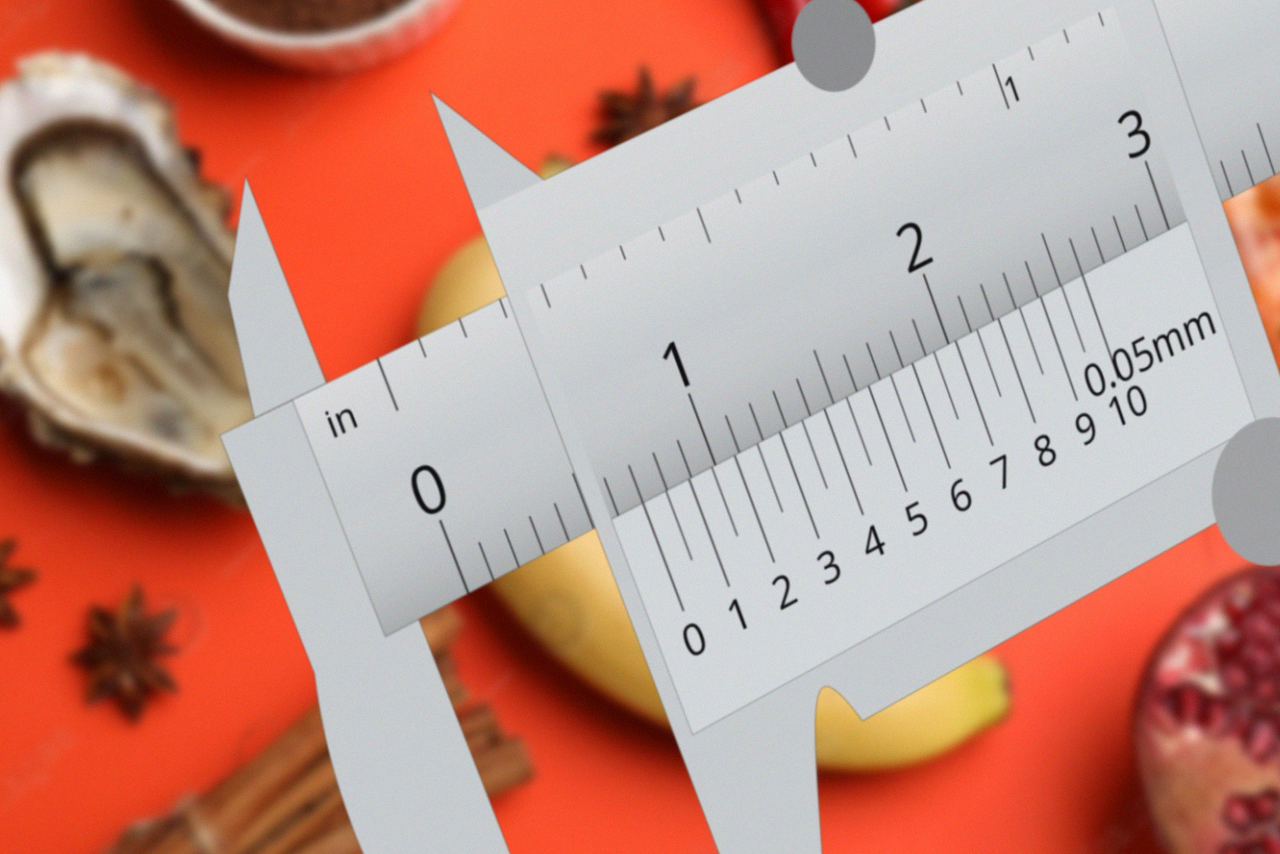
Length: 7.0
